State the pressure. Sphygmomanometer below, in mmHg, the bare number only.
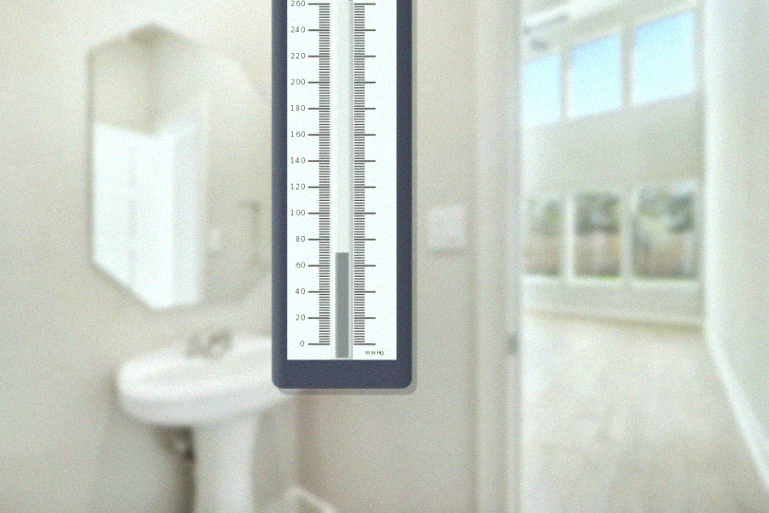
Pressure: 70
